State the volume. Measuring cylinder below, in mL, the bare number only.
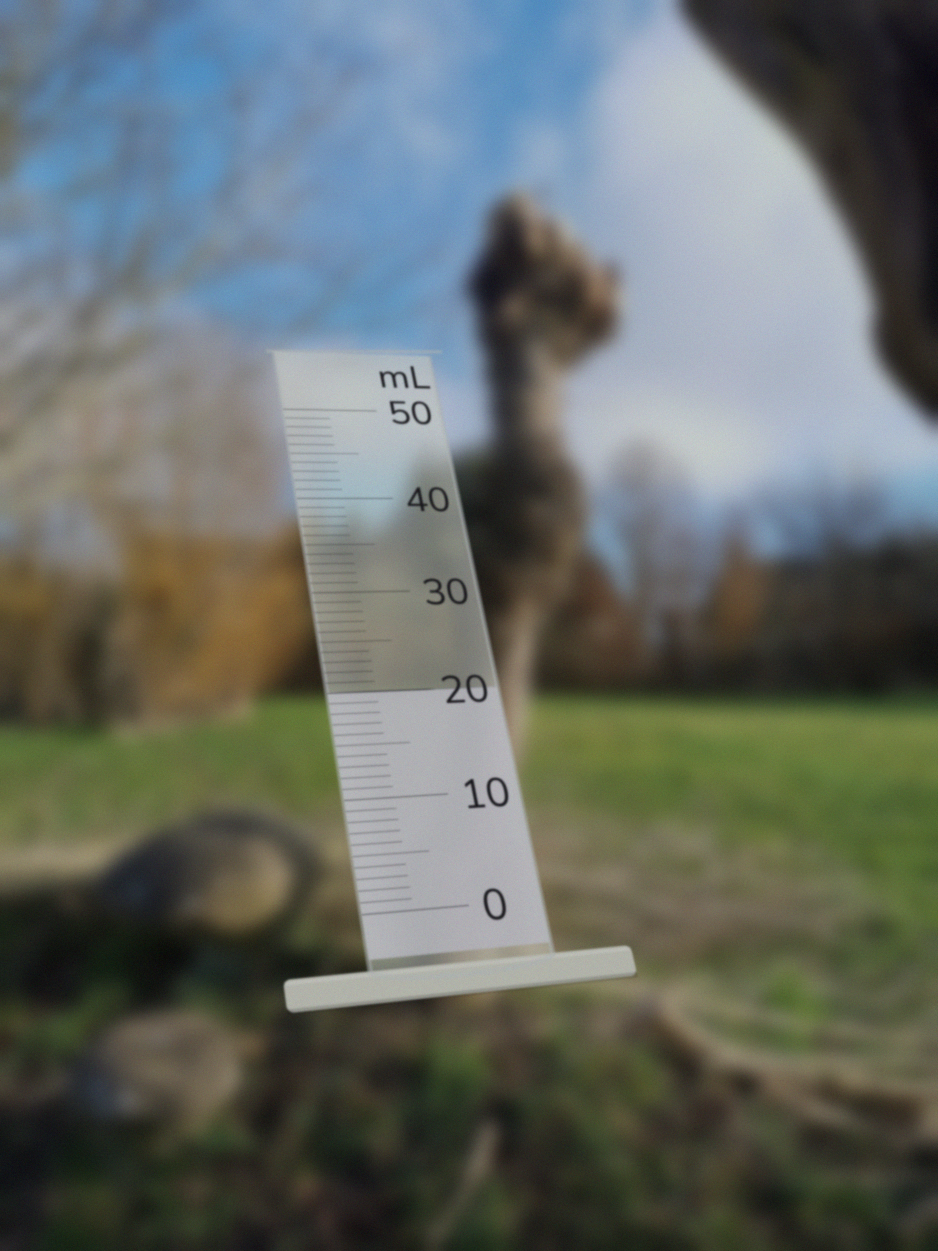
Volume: 20
